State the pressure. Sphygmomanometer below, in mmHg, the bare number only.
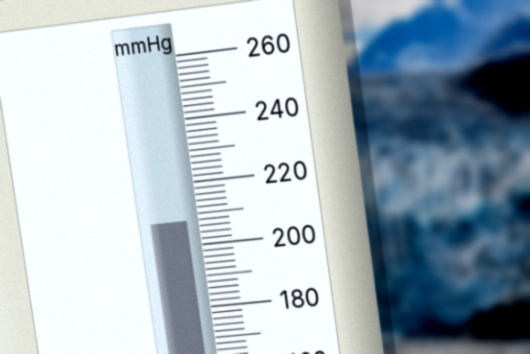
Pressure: 208
